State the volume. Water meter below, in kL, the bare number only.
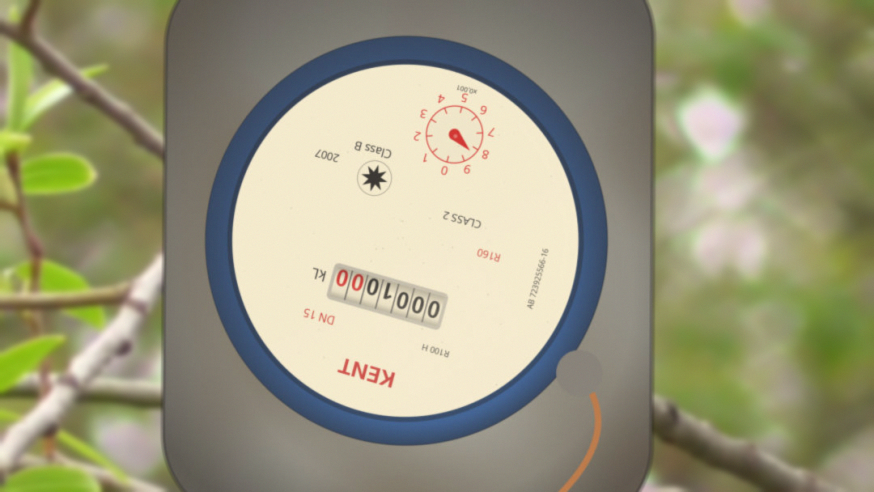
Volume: 9.998
